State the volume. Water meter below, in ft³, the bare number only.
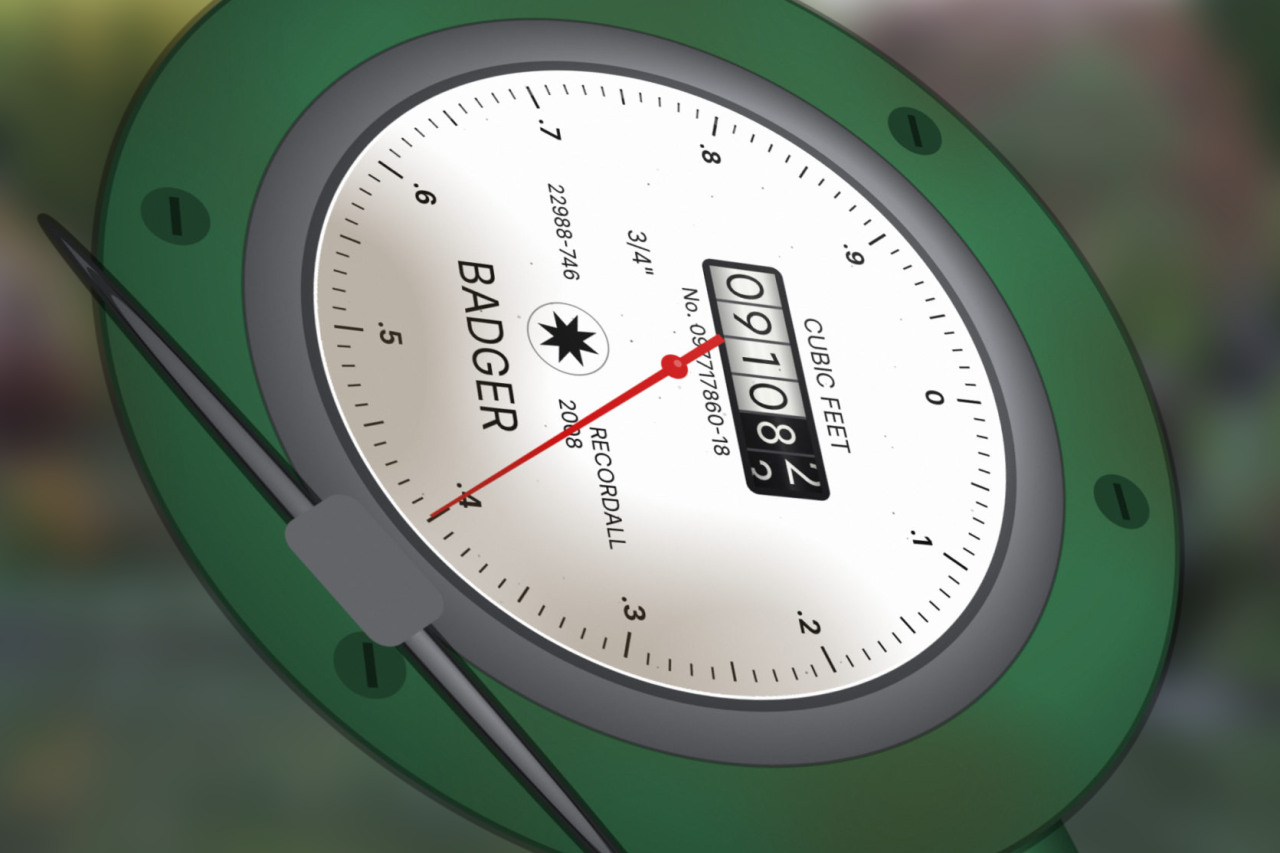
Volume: 91082.40
